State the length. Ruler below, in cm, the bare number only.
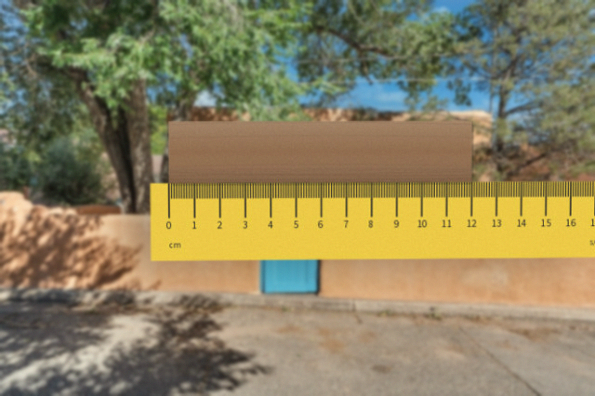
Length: 12
